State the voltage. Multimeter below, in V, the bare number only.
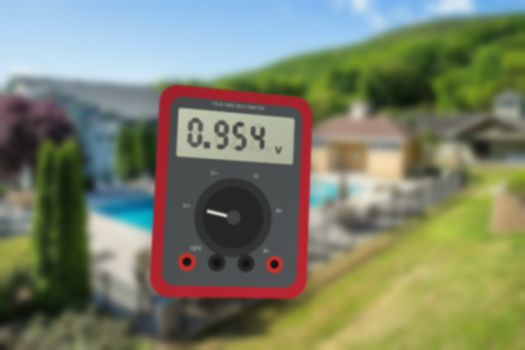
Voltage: 0.954
